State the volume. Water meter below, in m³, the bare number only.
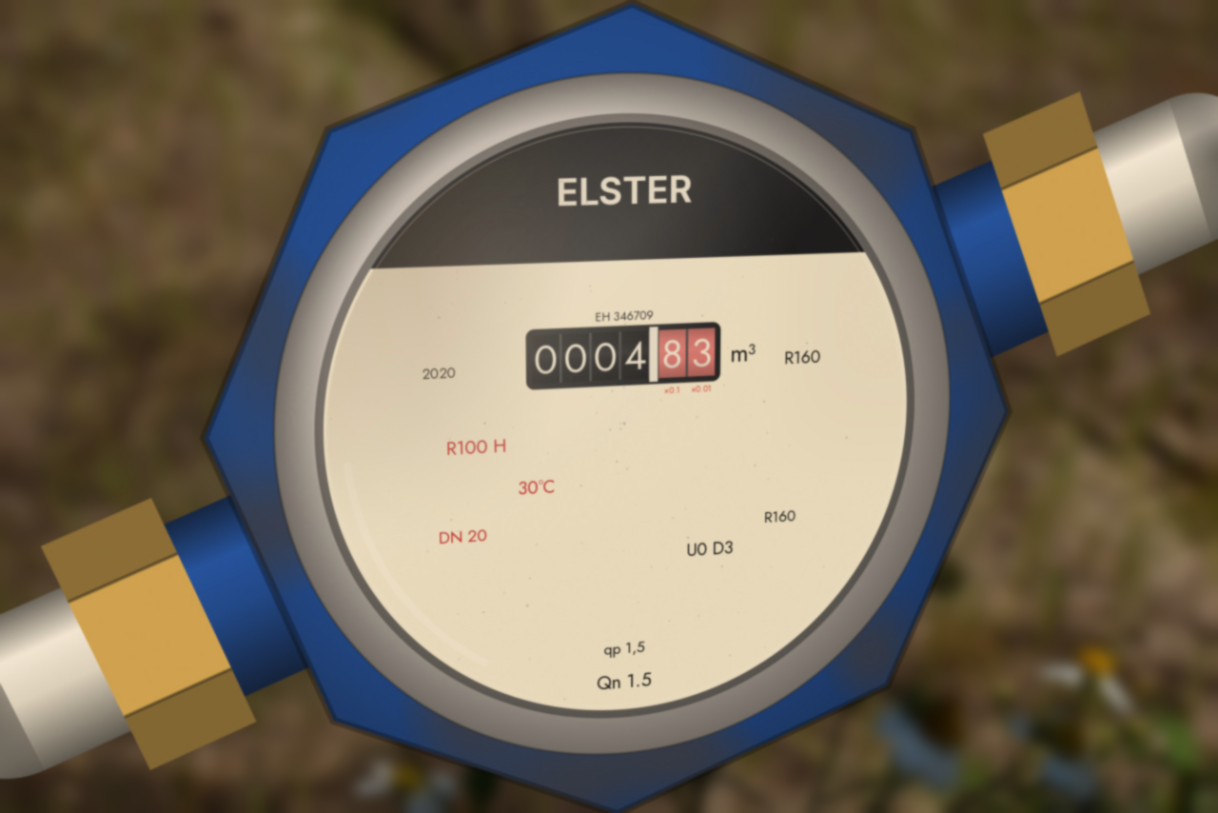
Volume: 4.83
